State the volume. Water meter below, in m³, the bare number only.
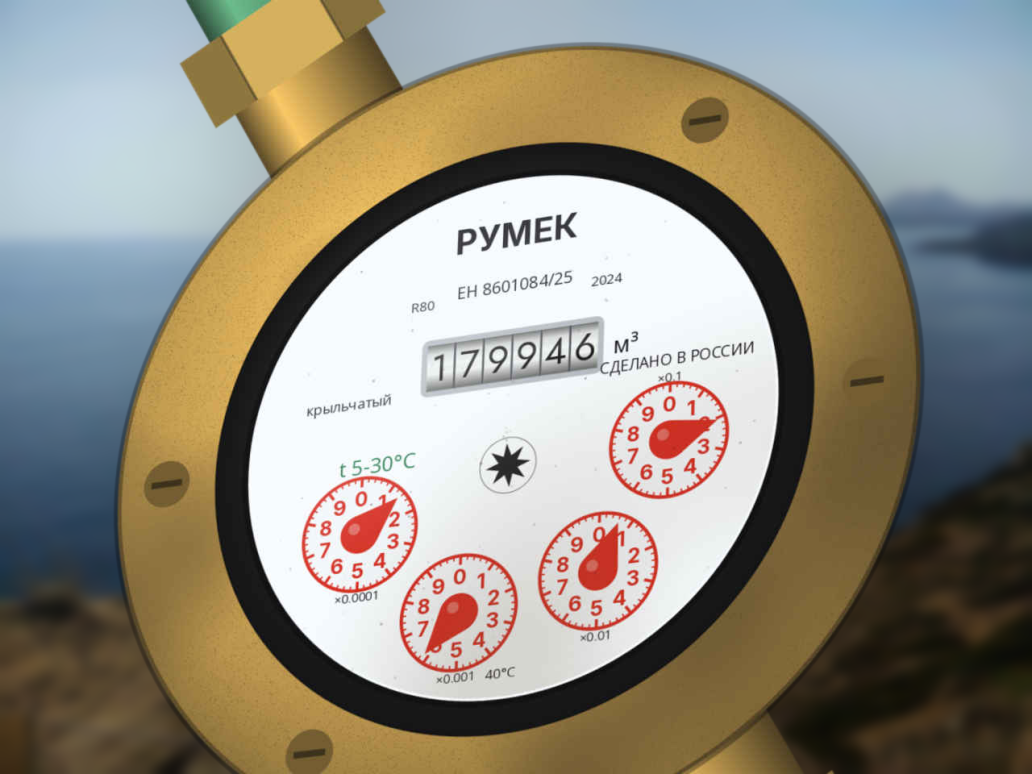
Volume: 179946.2061
